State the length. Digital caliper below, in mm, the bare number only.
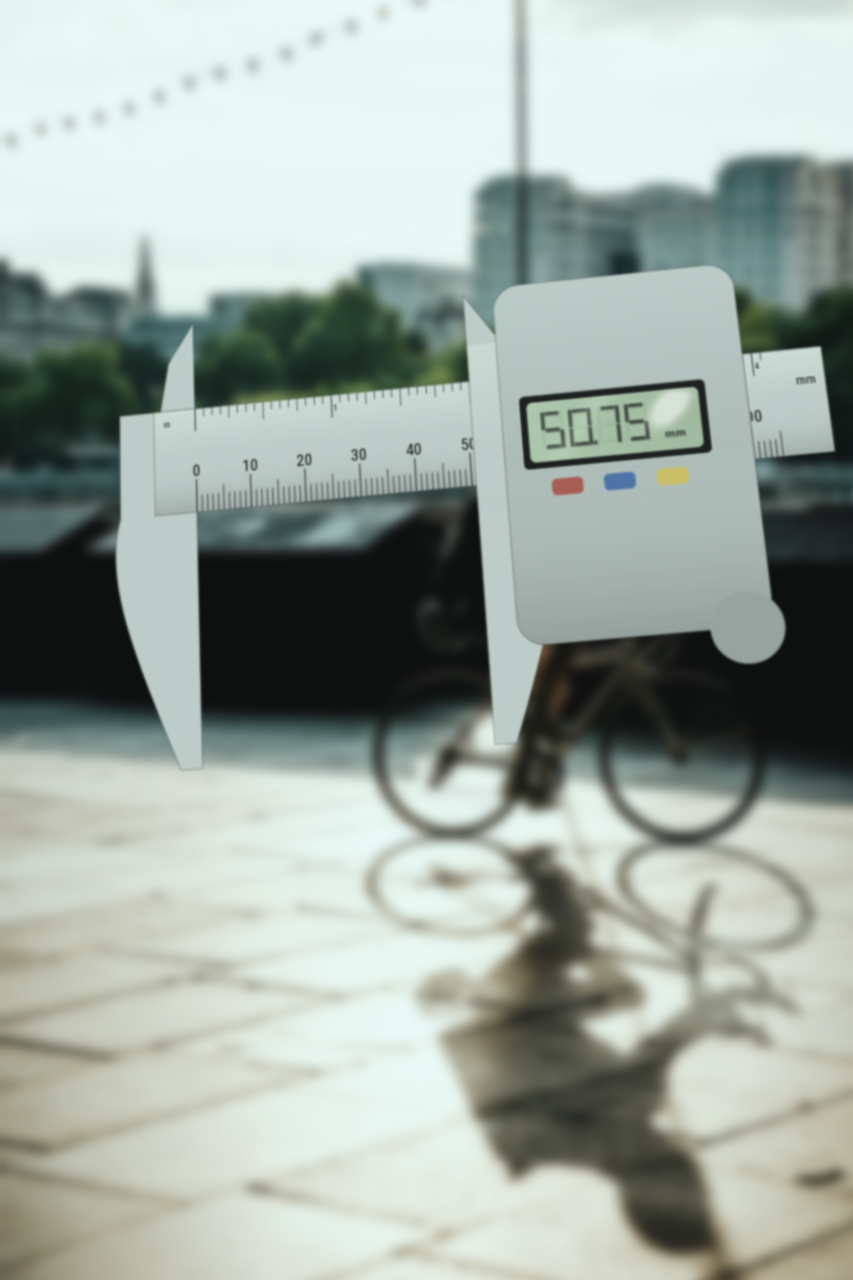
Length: 50.75
